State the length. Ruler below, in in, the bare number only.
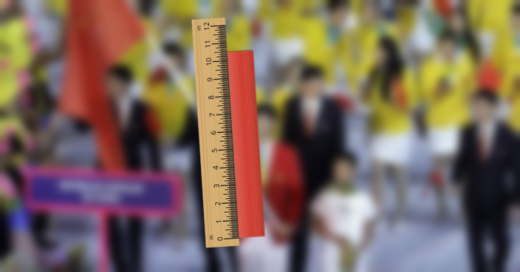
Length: 10.5
